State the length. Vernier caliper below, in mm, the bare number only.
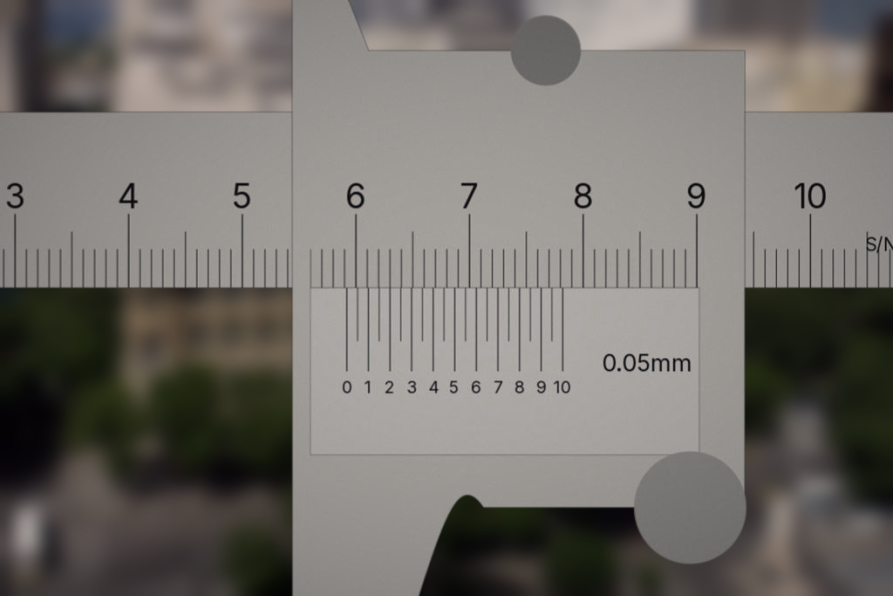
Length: 59.2
